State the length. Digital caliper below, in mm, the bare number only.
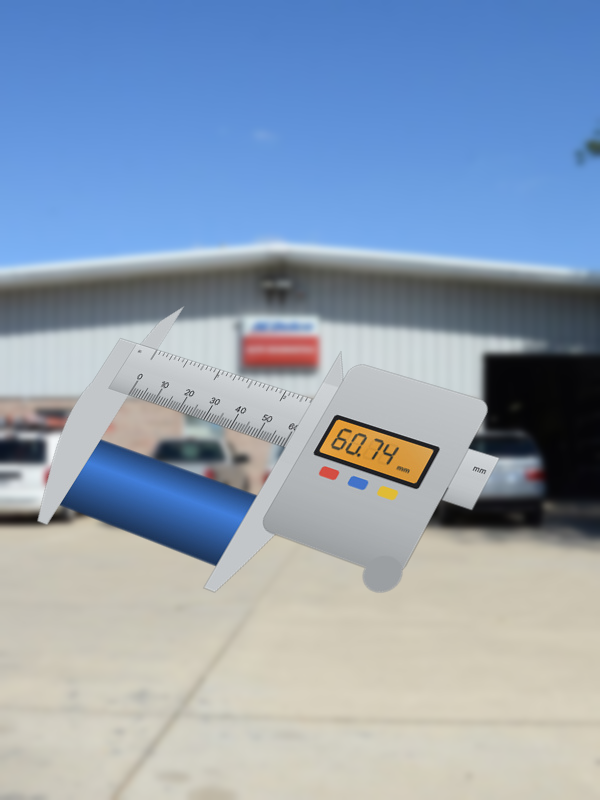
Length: 60.74
